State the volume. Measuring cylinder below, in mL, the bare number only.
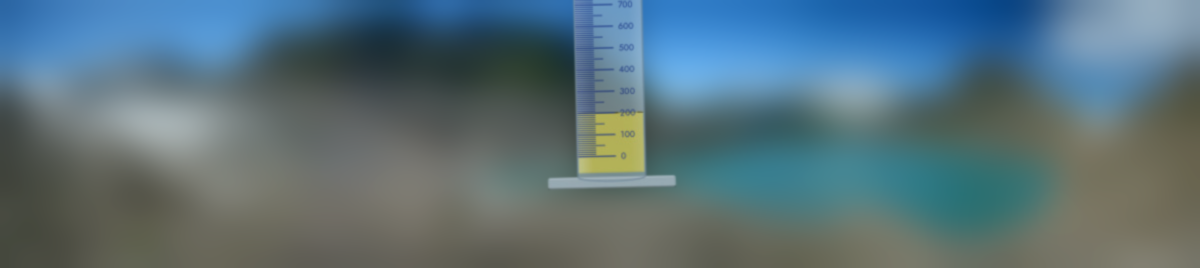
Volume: 200
